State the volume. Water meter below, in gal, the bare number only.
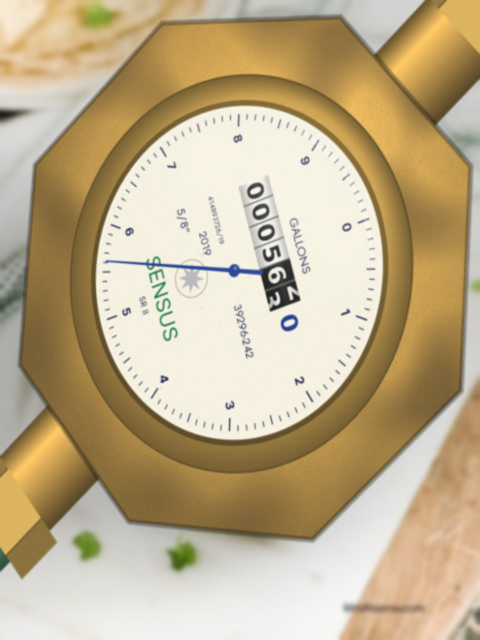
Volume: 5625.6
